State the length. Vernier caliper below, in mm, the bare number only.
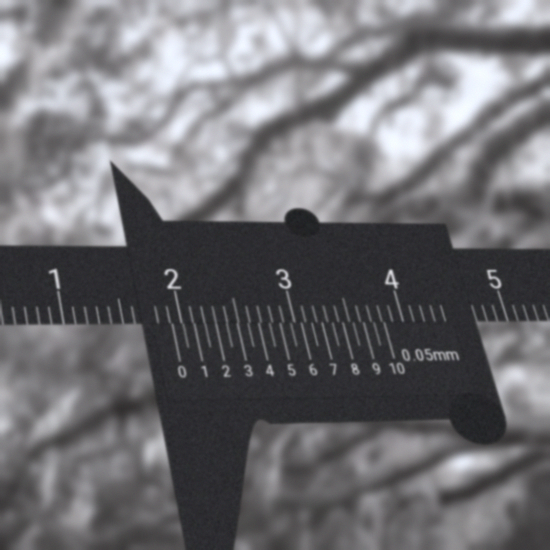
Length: 19.2
